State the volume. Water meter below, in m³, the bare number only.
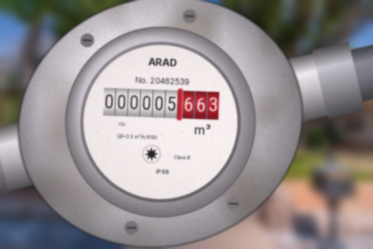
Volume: 5.663
